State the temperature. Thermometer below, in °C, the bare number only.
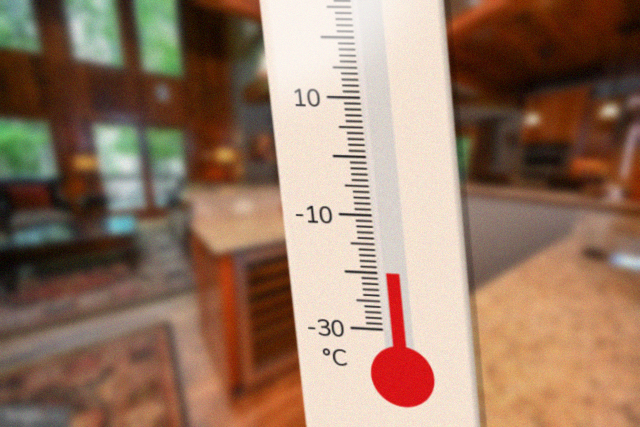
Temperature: -20
